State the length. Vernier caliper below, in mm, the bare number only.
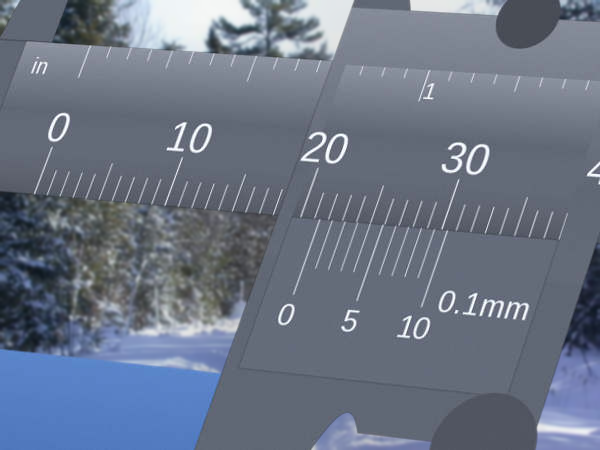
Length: 21.4
